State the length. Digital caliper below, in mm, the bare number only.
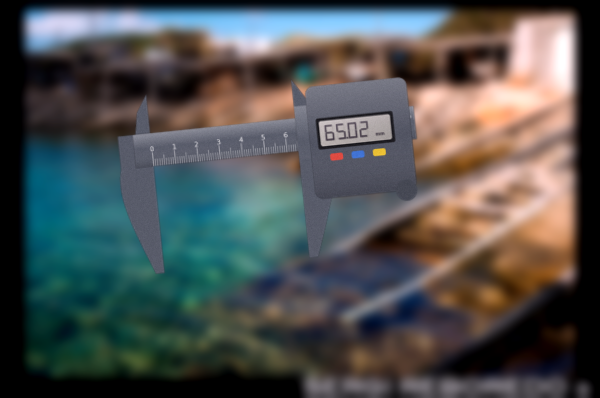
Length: 65.02
